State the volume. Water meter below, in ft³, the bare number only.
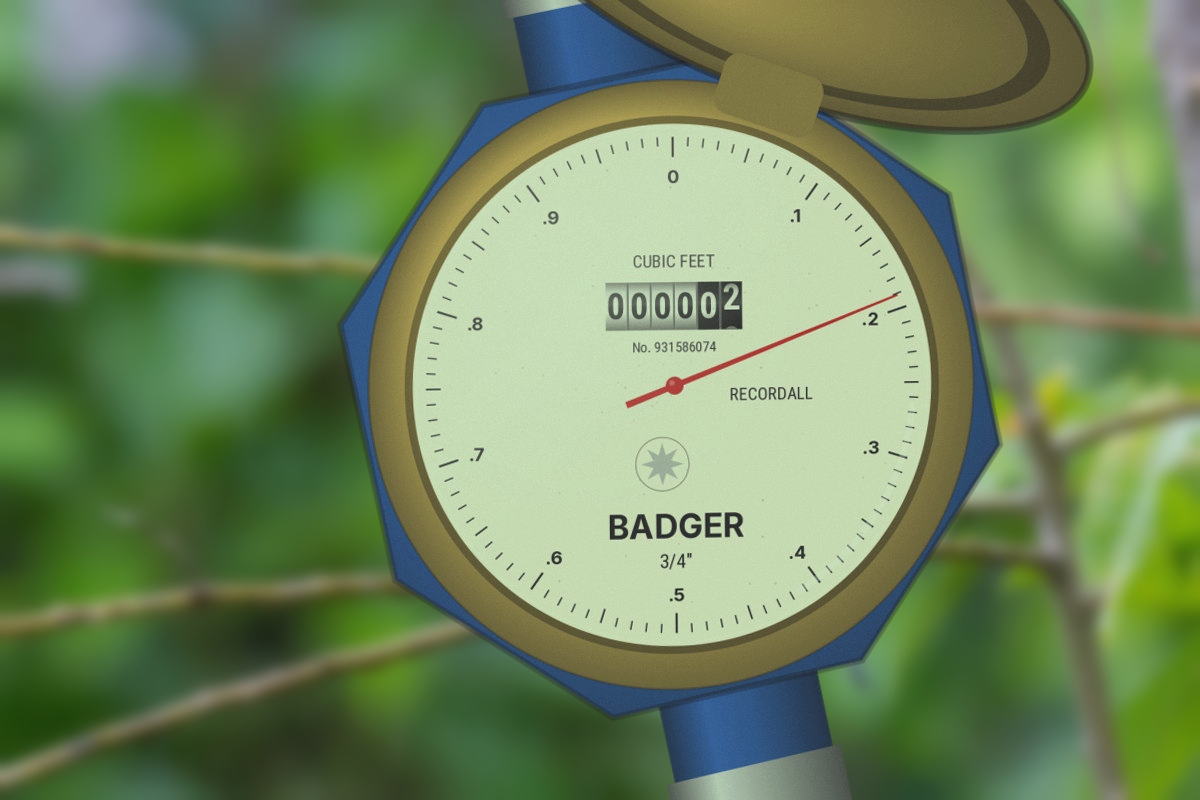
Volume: 2.19
